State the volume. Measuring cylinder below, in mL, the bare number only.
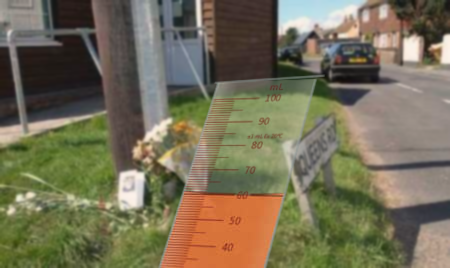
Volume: 60
